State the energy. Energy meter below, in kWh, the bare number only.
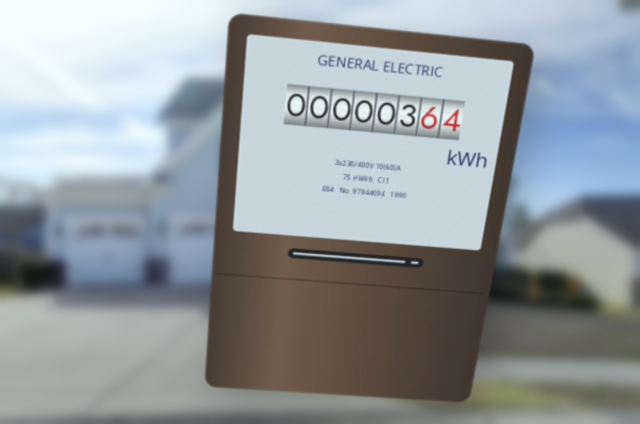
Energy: 3.64
